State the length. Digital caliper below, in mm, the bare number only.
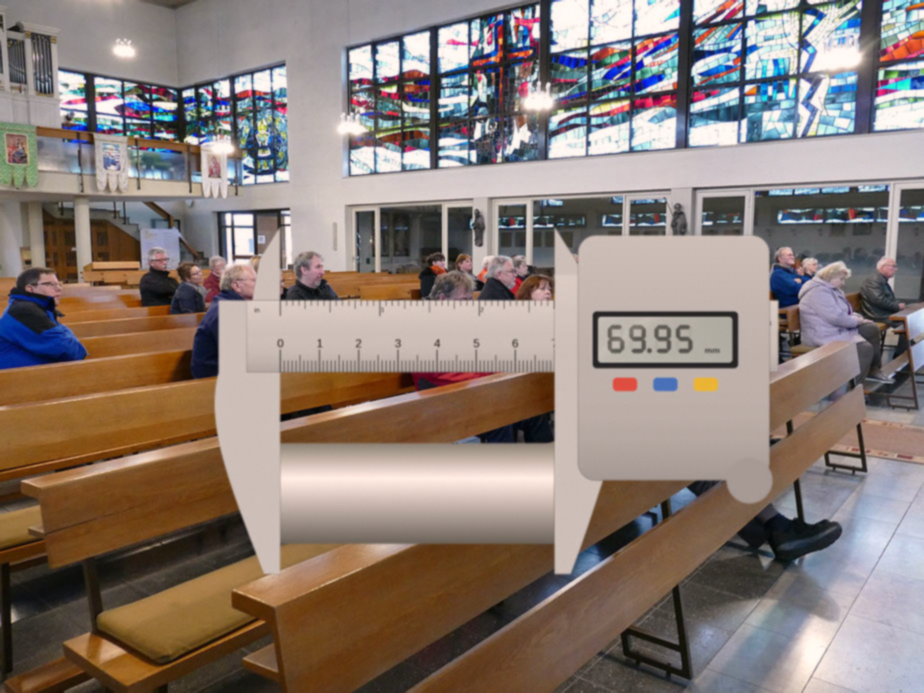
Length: 69.95
